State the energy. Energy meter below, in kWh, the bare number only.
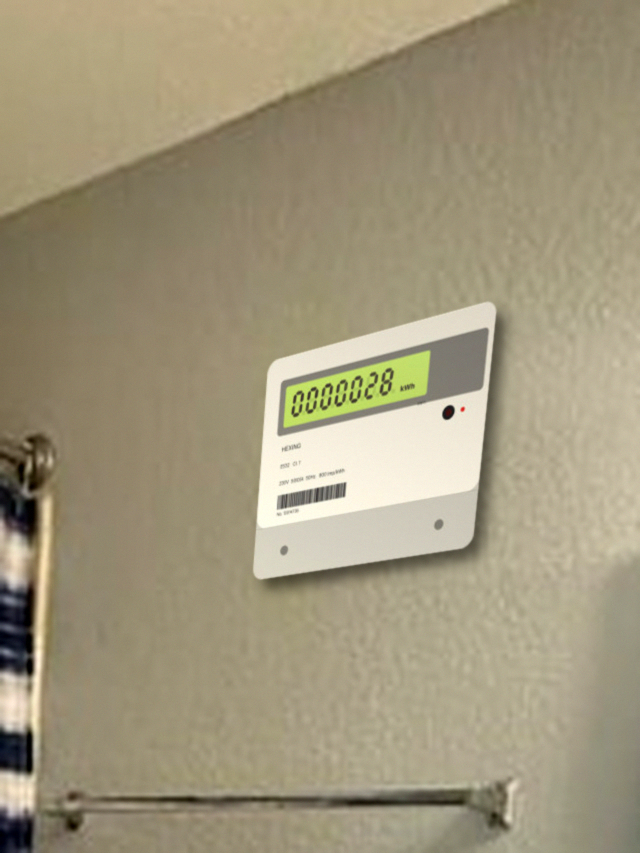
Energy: 28
